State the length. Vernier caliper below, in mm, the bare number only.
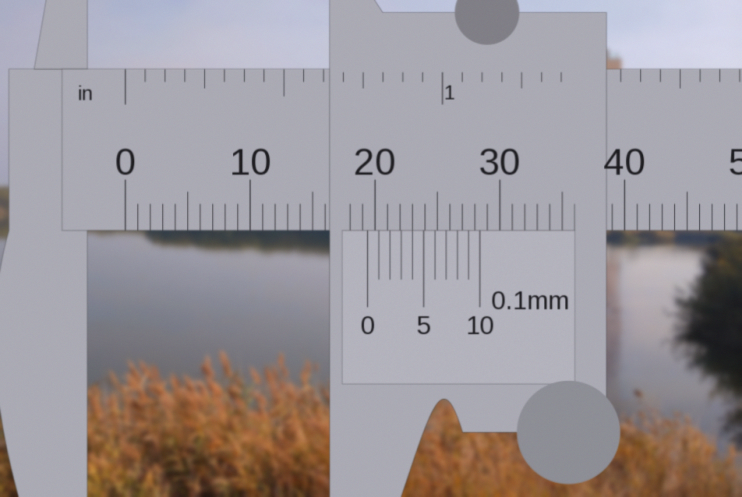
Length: 19.4
